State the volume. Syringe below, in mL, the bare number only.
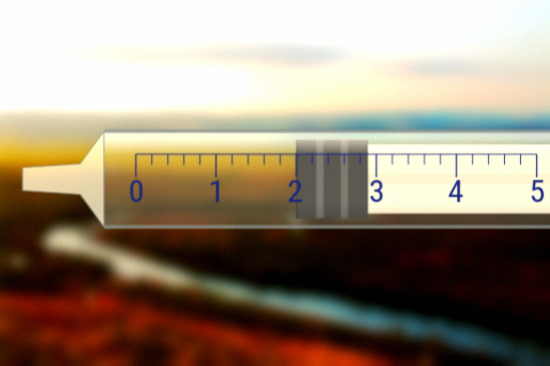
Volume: 2
